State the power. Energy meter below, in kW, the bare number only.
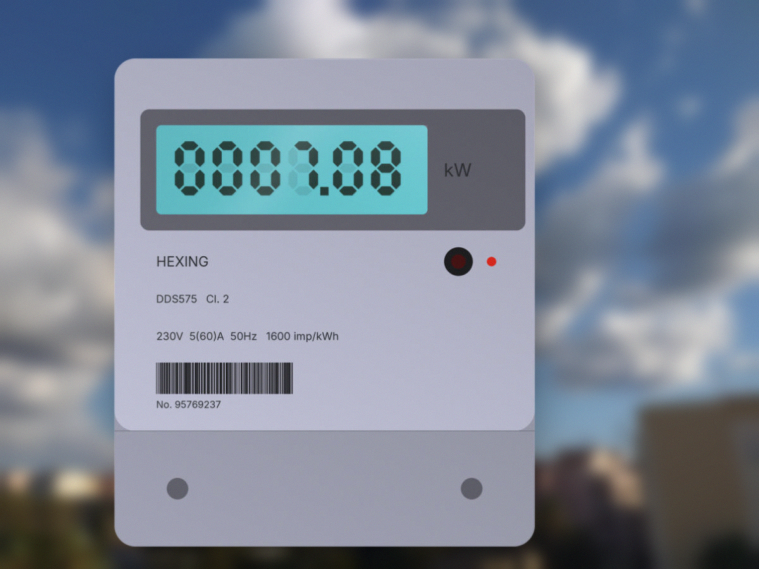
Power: 7.08
